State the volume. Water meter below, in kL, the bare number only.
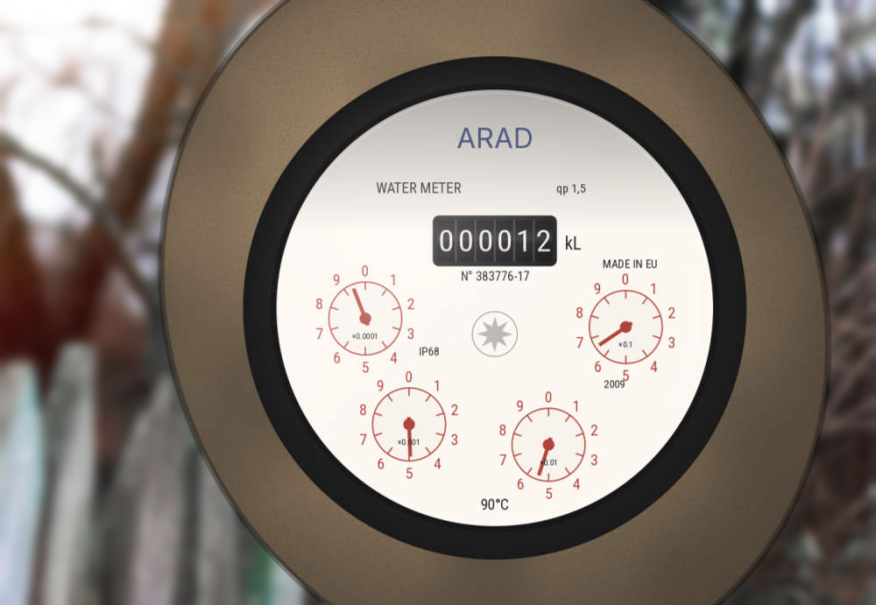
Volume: 12.6549
